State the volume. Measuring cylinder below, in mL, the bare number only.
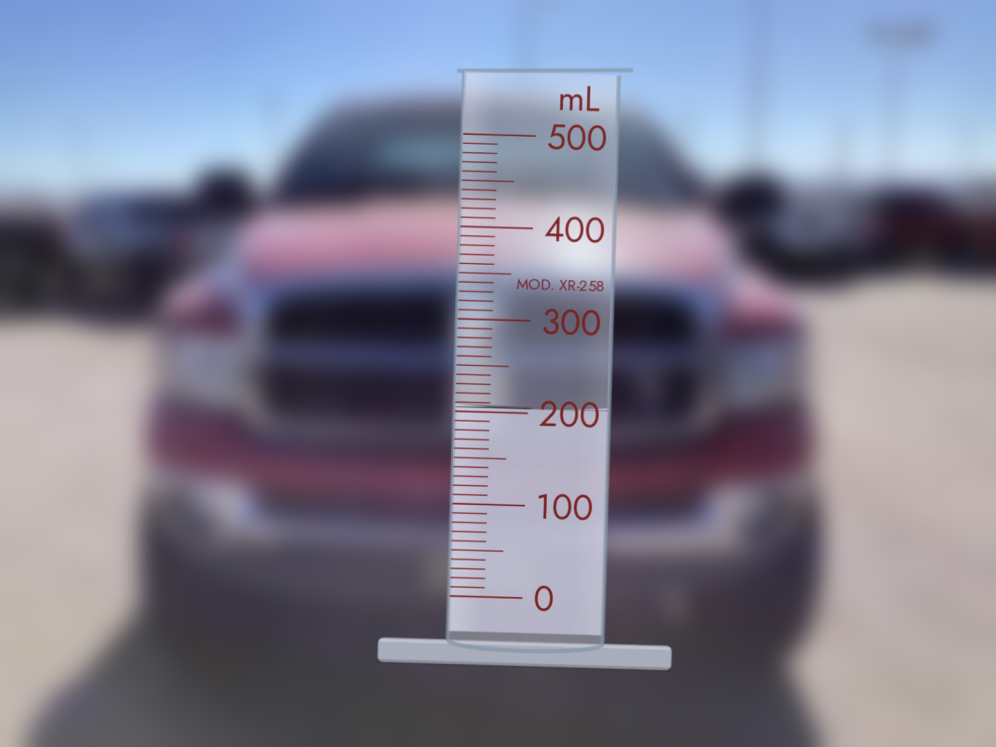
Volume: 205
